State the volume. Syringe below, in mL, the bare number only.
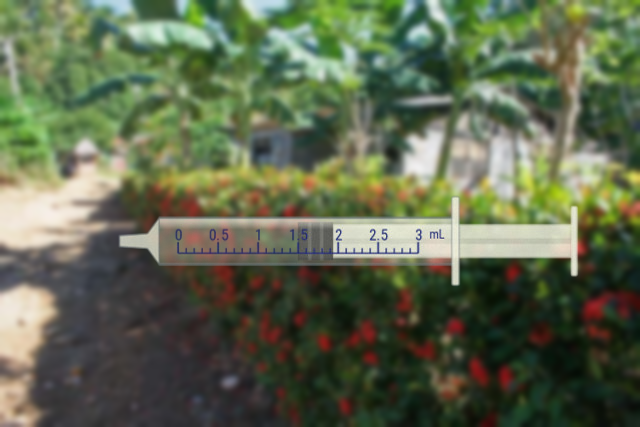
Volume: 1.5
